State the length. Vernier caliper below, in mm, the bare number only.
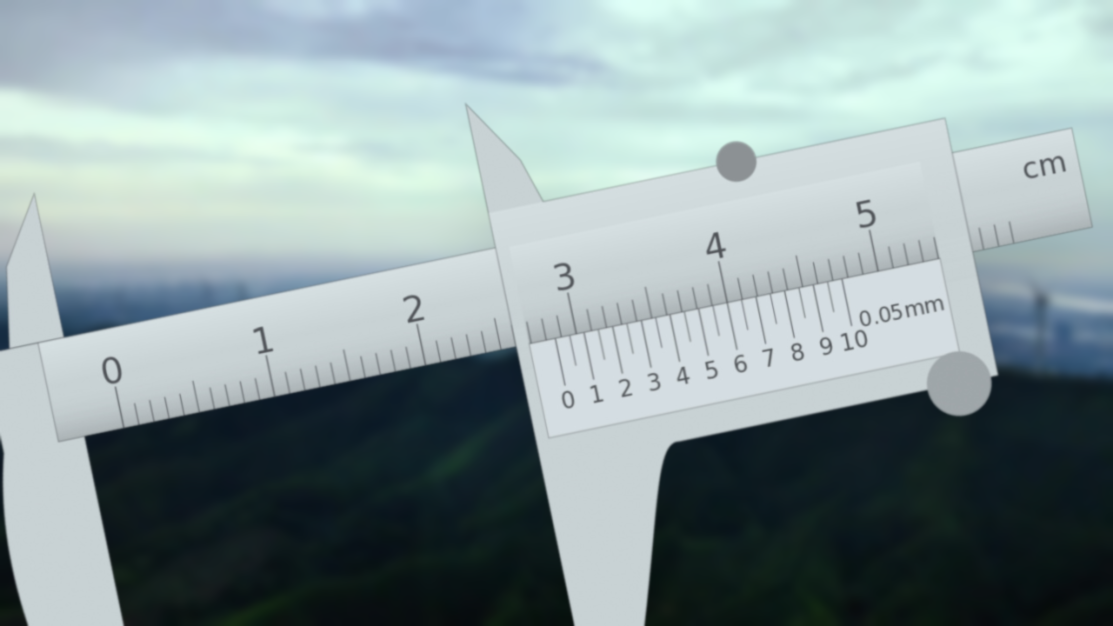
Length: 28.6
